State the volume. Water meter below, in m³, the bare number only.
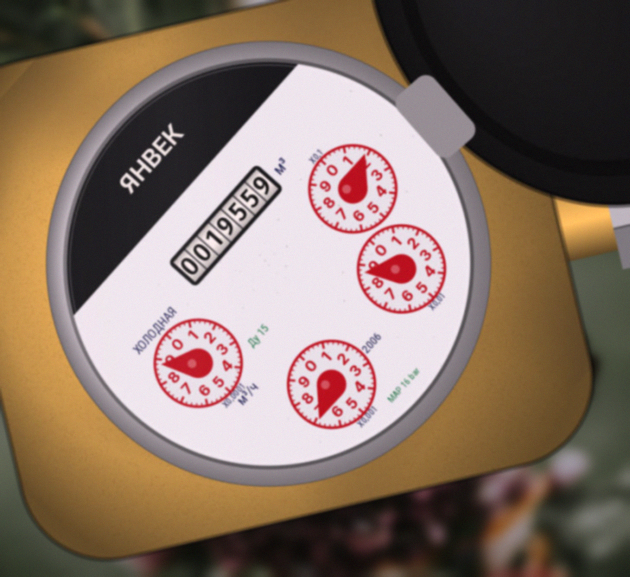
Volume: 19559.1868
